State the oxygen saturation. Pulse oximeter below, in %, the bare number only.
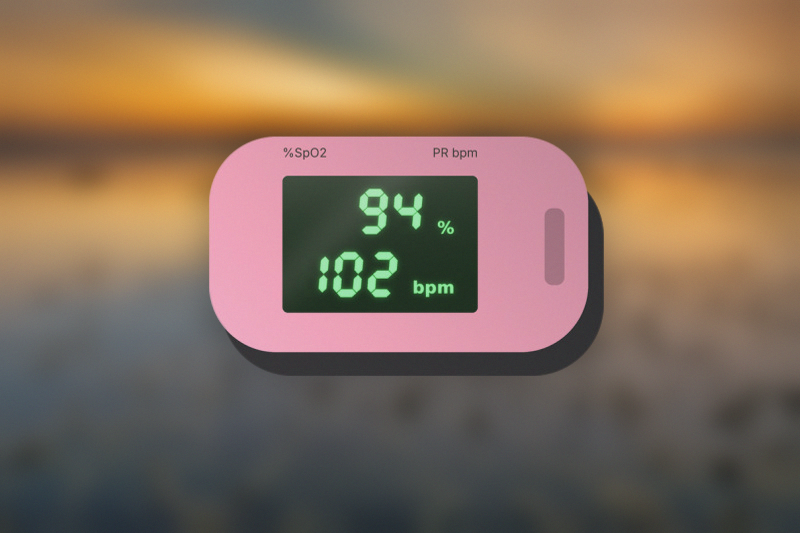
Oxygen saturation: 94
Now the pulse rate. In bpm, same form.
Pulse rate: 102
